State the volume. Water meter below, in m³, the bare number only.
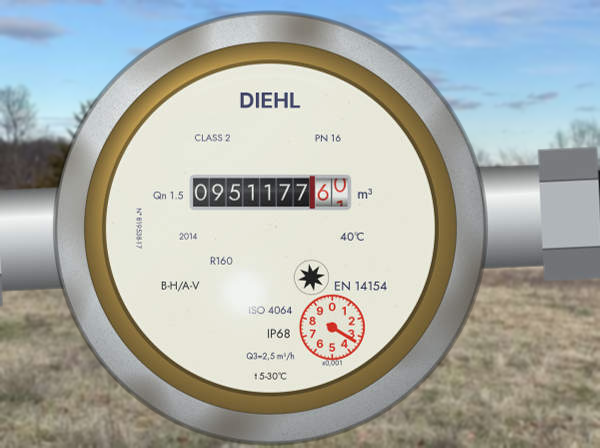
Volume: 951177.603
